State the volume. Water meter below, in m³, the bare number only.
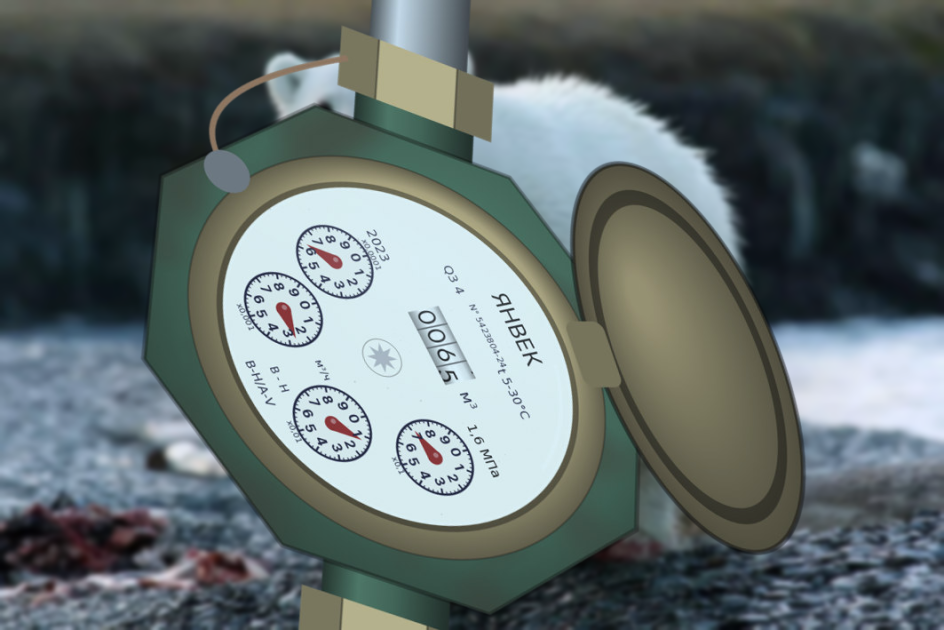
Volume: 64.7126
